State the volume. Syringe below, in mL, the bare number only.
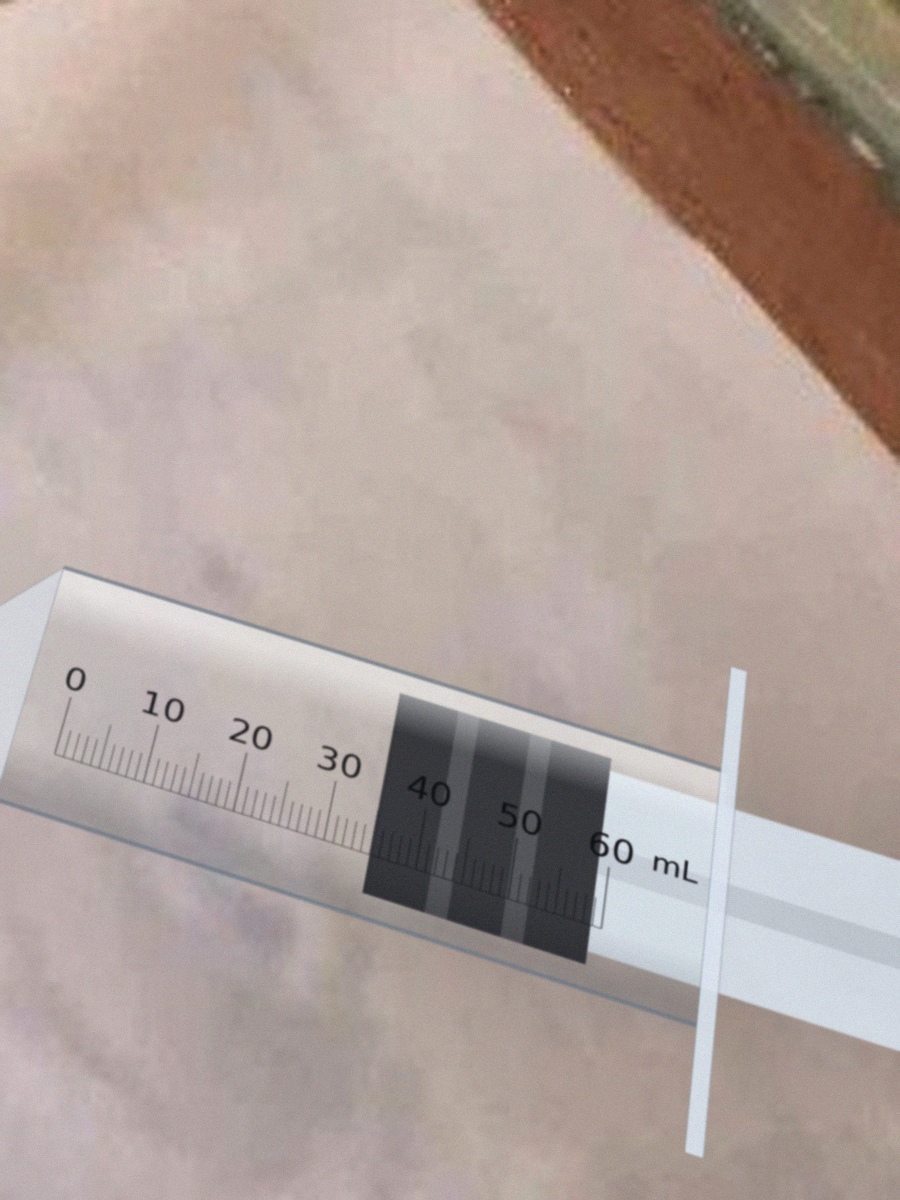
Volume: 35
